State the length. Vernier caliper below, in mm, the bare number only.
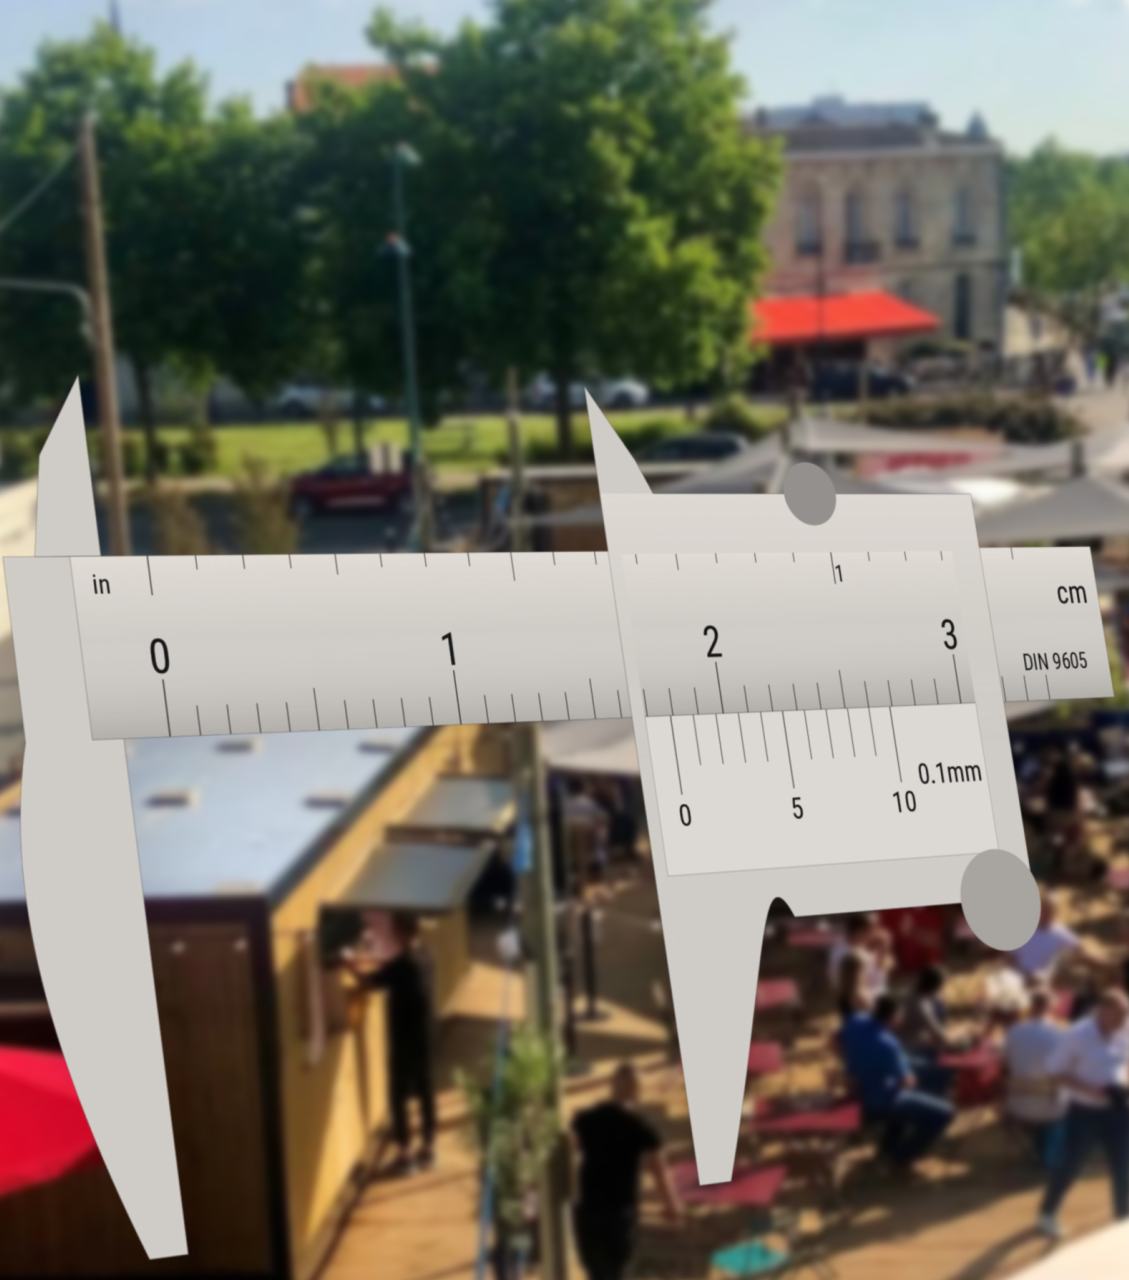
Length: 17.9
